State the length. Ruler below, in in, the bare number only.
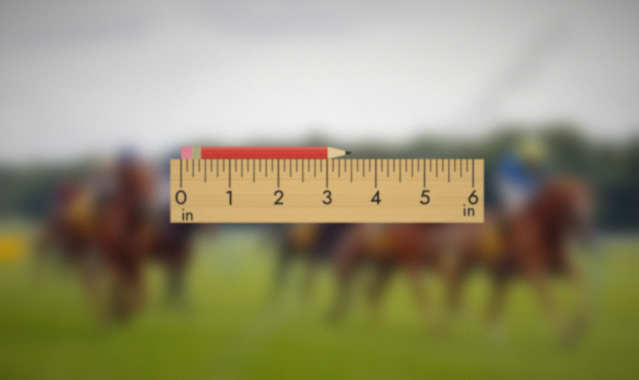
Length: 3.5
